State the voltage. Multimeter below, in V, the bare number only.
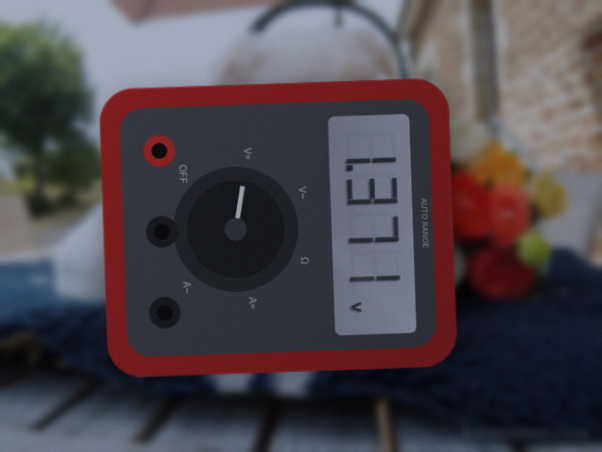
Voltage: 1.371
